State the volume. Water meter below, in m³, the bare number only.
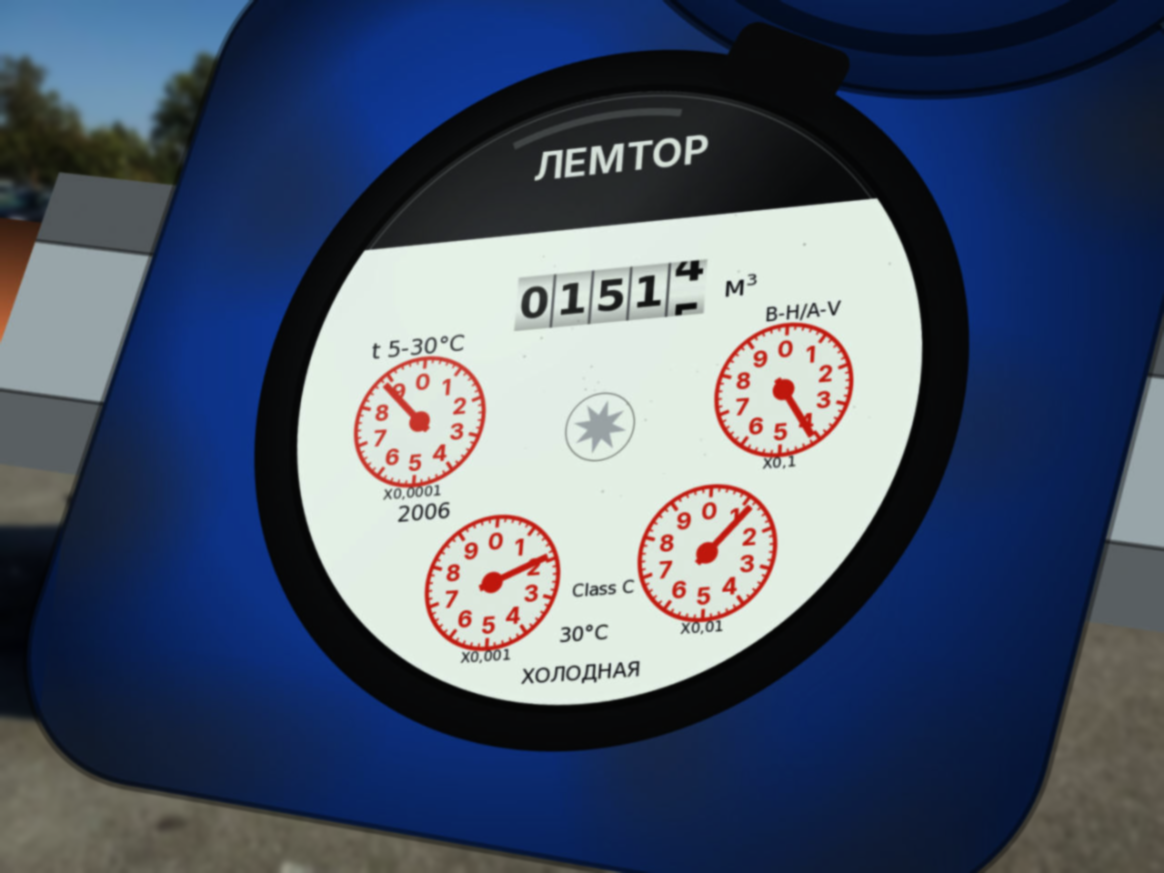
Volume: 1514.4118
